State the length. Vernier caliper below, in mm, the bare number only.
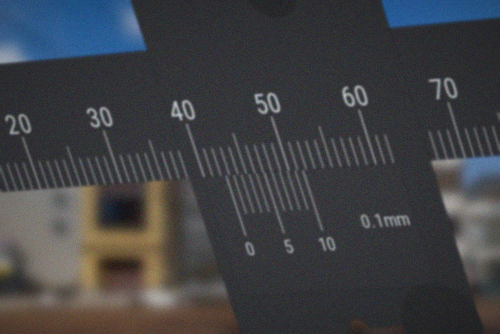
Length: 42.6
